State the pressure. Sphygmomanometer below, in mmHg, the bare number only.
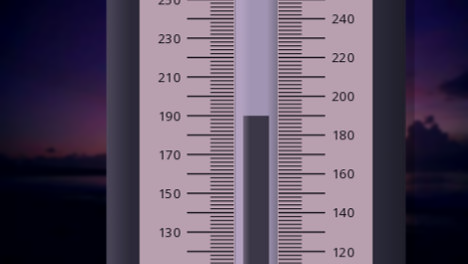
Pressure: 190
